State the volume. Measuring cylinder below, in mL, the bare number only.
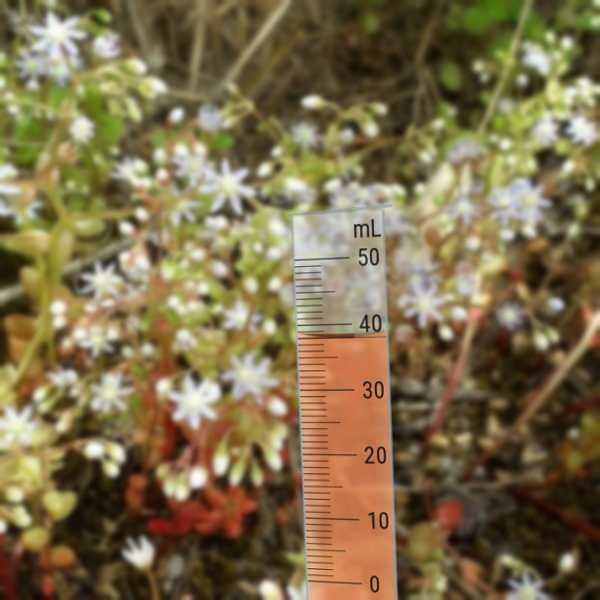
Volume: 38
